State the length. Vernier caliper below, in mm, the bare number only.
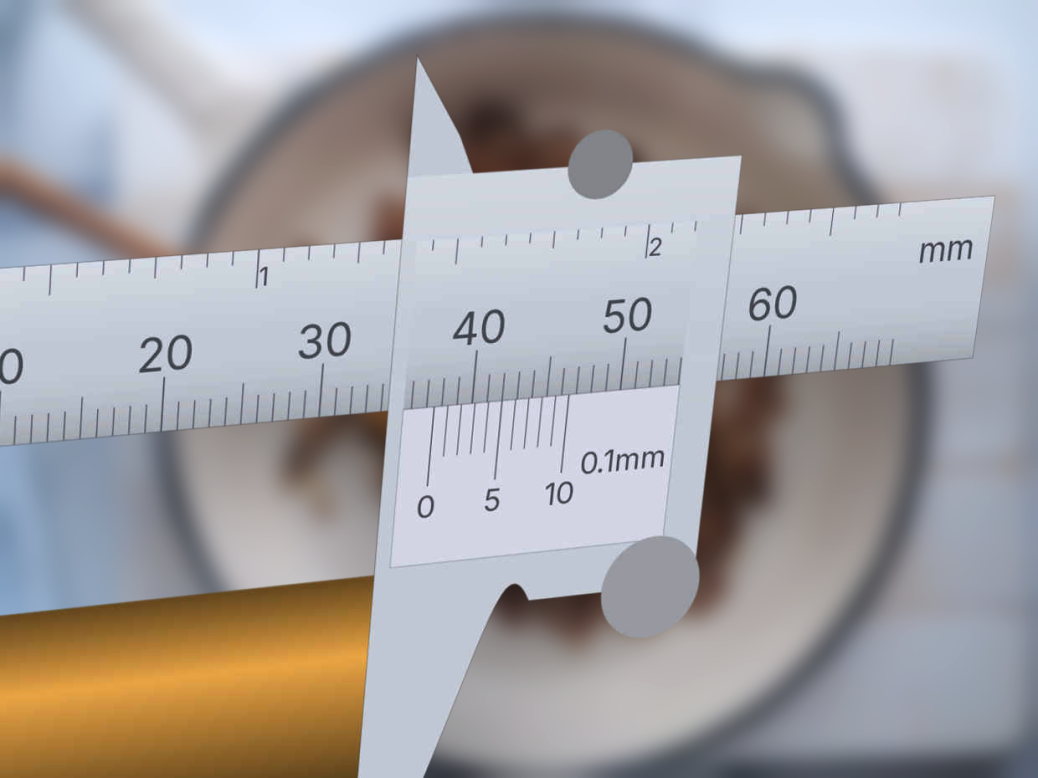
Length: 37.5
